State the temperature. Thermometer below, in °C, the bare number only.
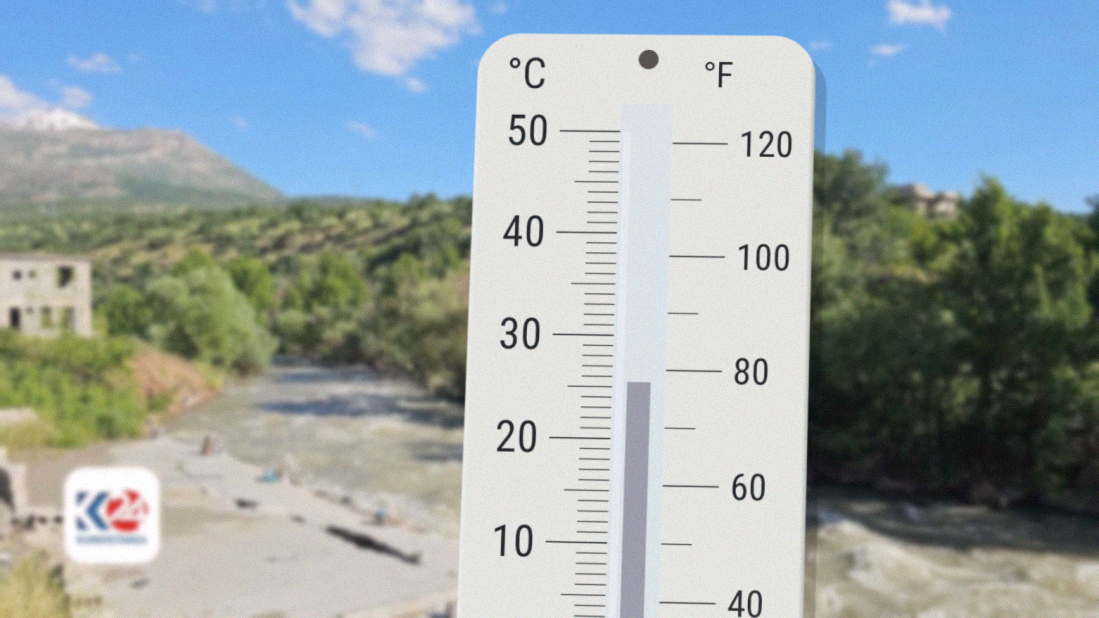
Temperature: 25.5
